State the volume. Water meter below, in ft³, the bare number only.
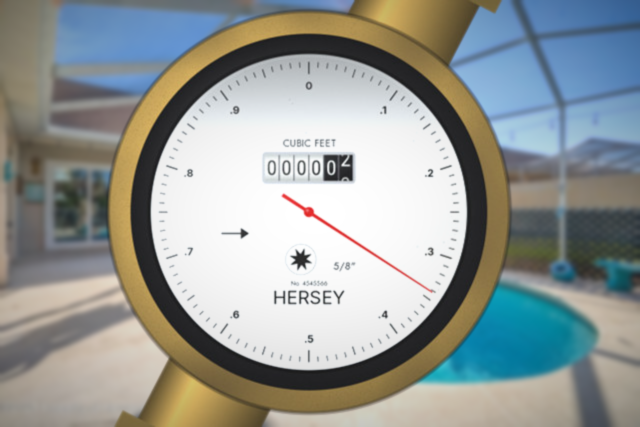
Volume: 2.34
